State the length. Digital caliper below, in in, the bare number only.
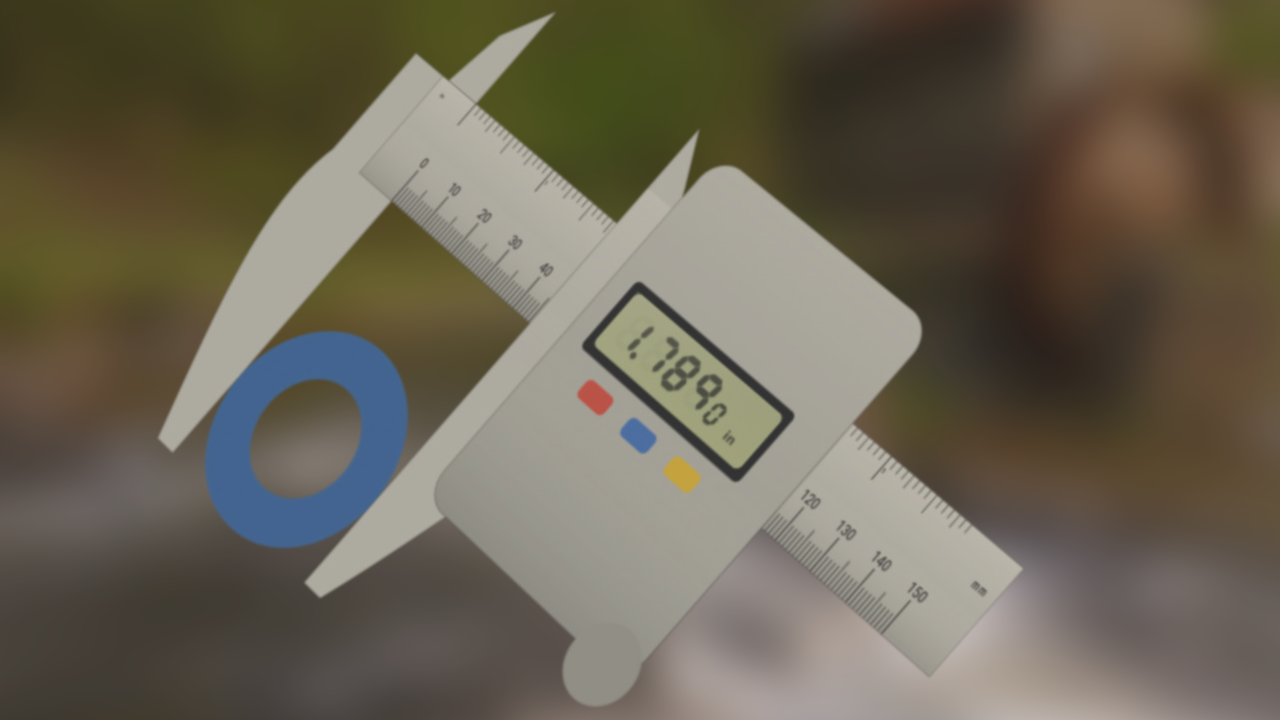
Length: 1.7890
